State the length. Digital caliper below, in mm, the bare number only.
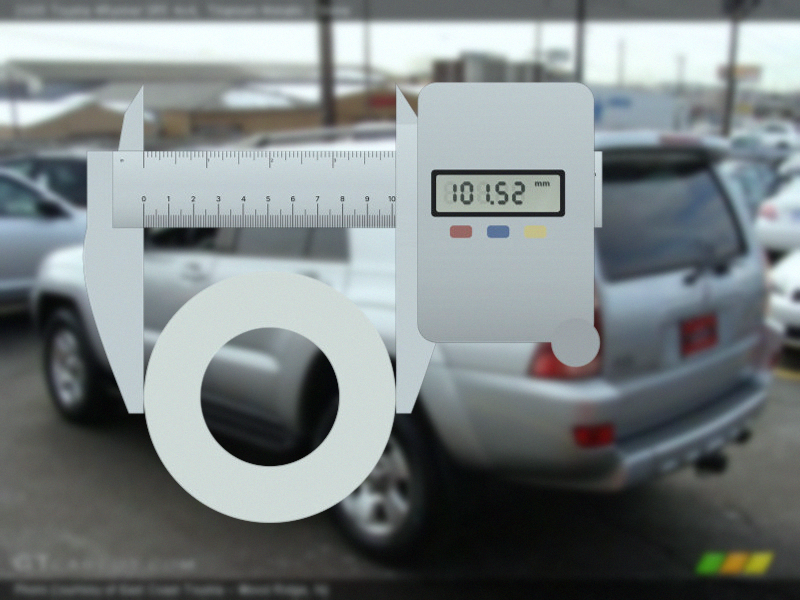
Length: 101.52
